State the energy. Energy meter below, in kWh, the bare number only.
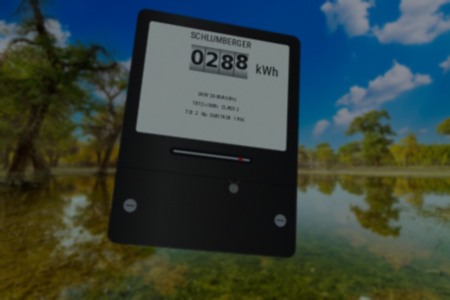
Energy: 288
